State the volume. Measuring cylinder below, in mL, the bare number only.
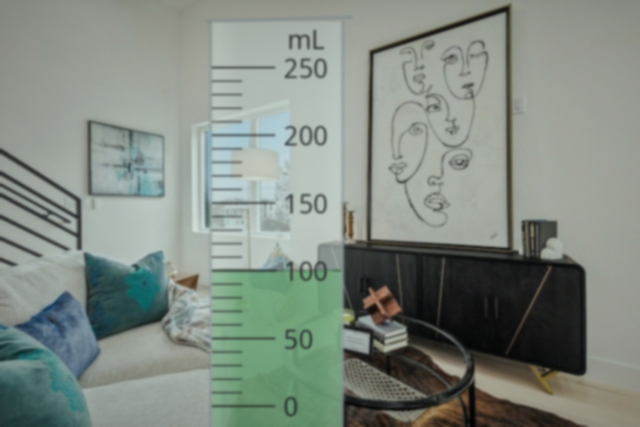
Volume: 100
